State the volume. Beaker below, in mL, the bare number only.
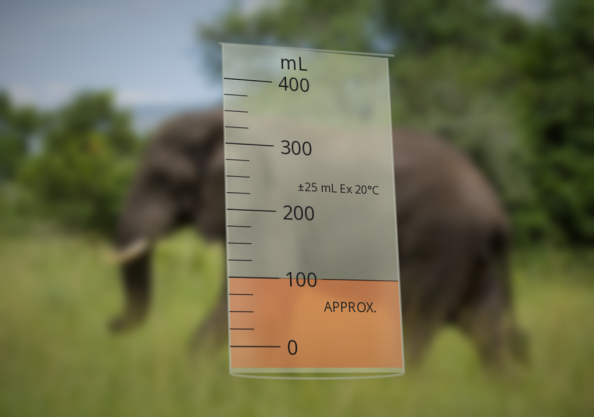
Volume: 100
